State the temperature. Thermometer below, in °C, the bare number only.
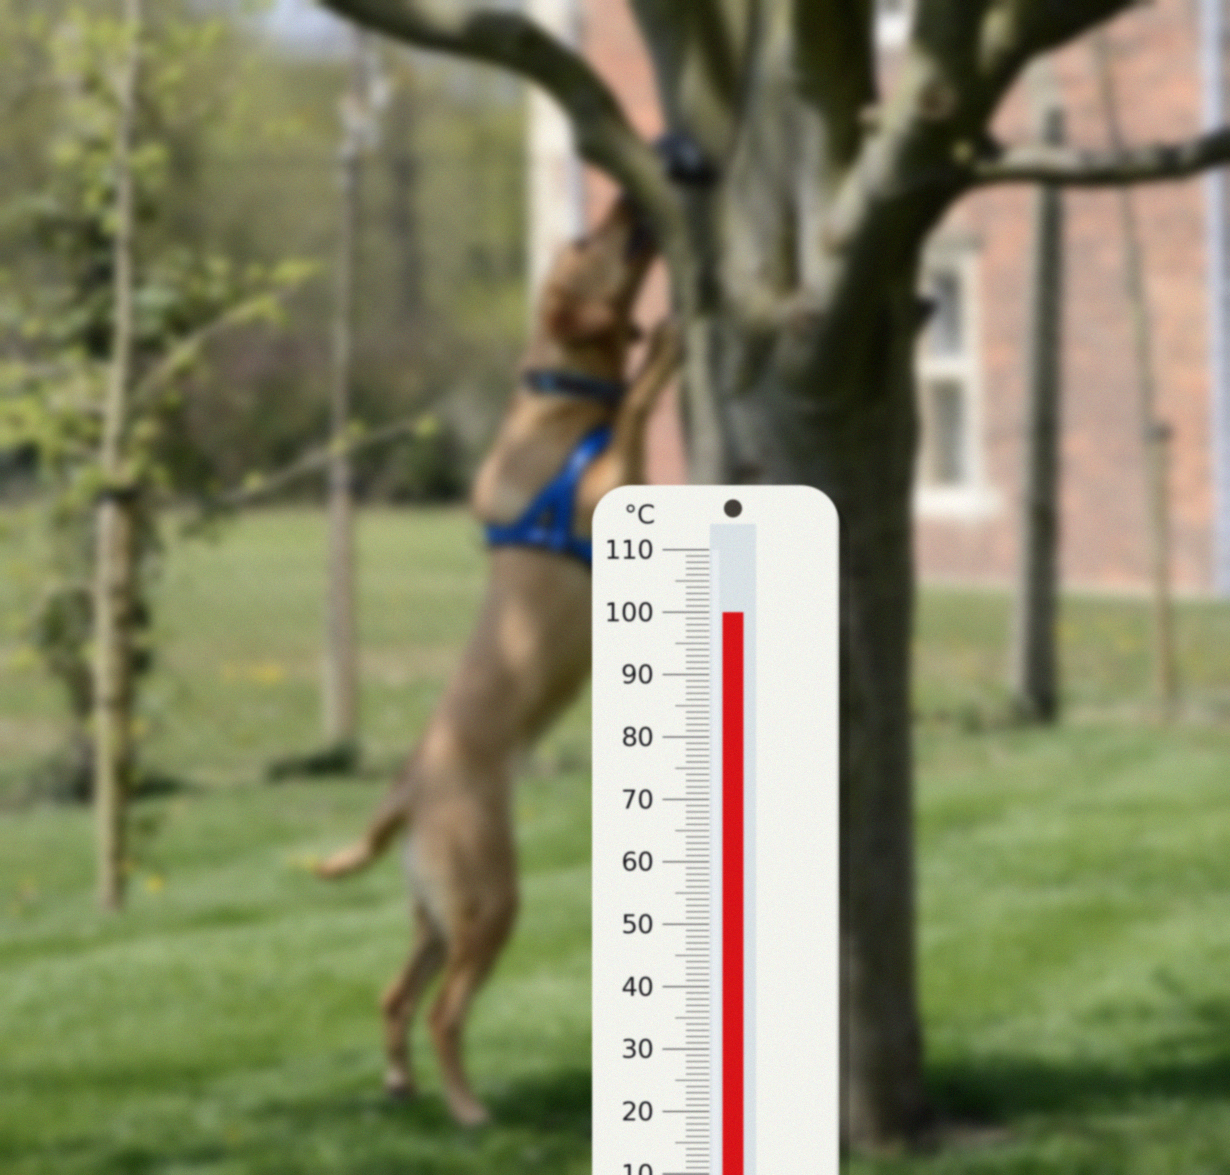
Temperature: 100
